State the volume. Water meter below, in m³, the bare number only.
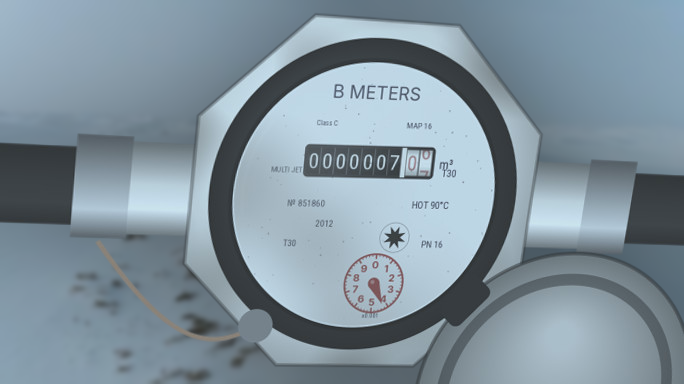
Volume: 7.064
